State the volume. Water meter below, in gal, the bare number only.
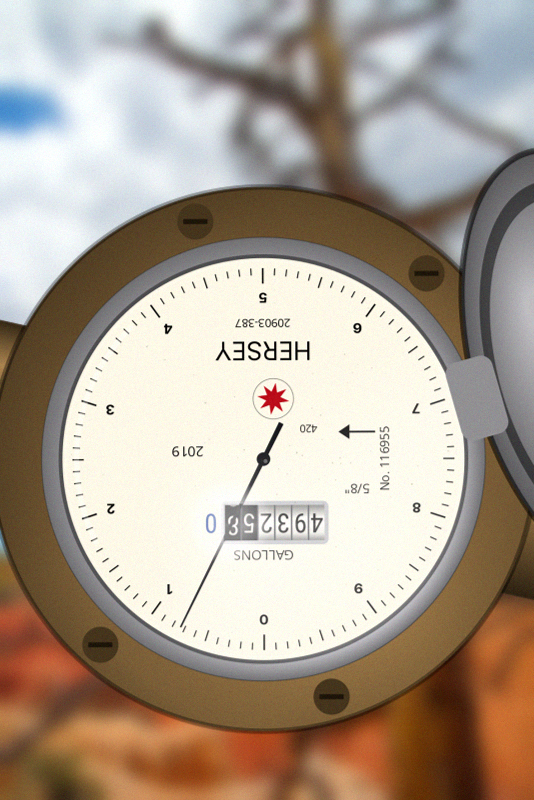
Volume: 4932580.7
